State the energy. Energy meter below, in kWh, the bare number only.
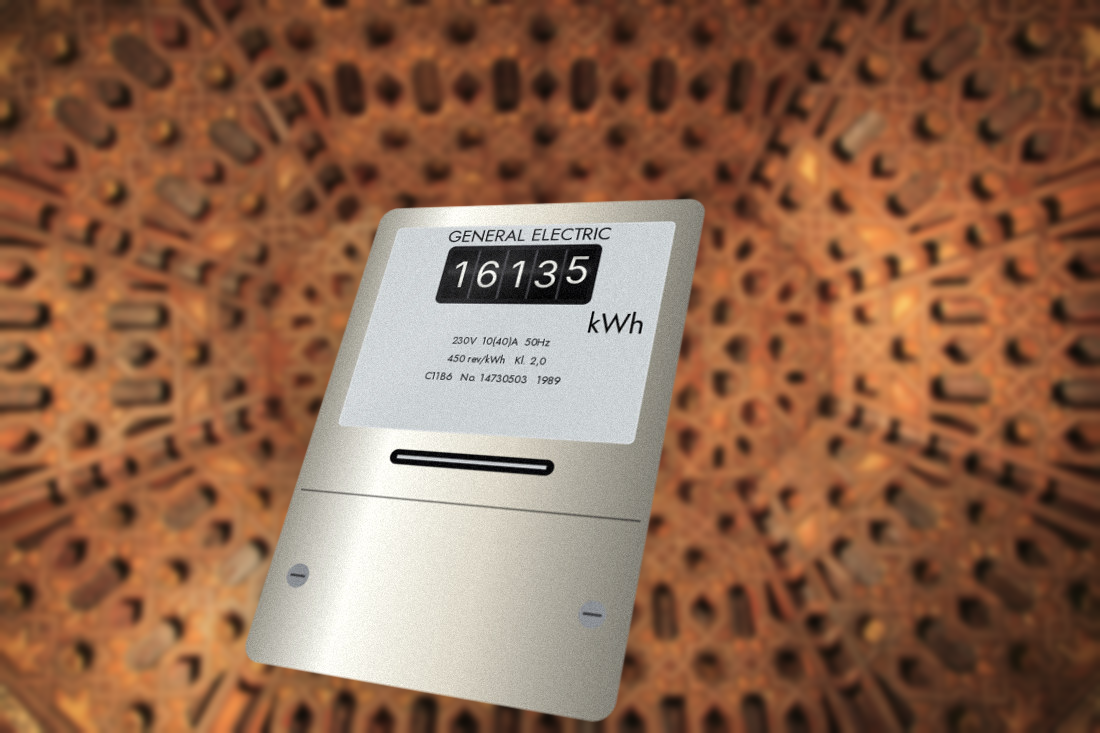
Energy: 16135
